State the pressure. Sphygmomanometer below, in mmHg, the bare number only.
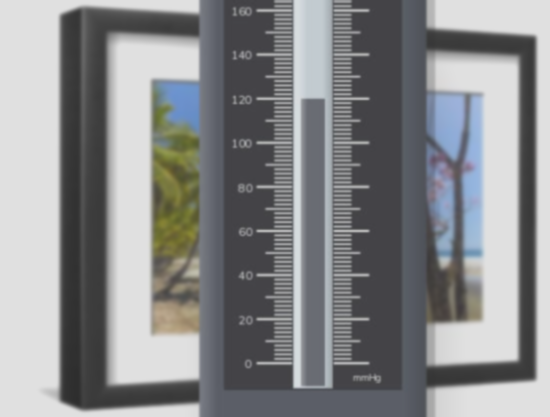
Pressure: 120
